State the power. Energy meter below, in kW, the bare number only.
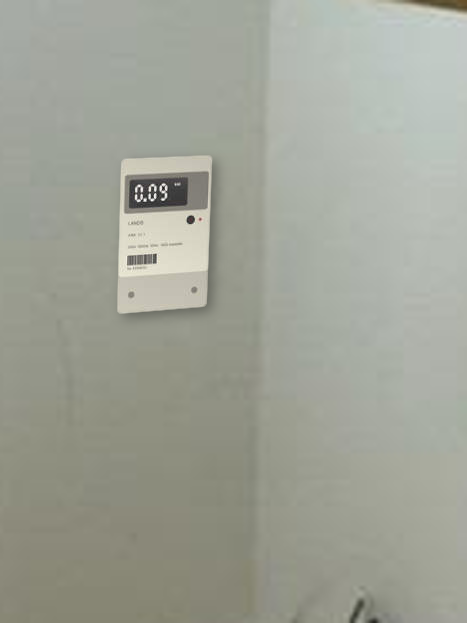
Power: 0.09
